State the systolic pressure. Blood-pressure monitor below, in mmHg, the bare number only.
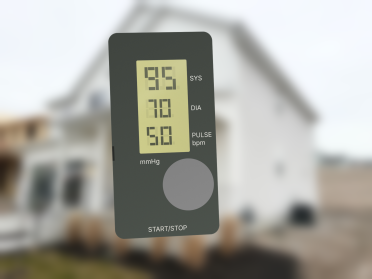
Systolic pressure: 95
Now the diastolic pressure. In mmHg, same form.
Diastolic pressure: 70
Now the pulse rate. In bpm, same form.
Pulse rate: 50
